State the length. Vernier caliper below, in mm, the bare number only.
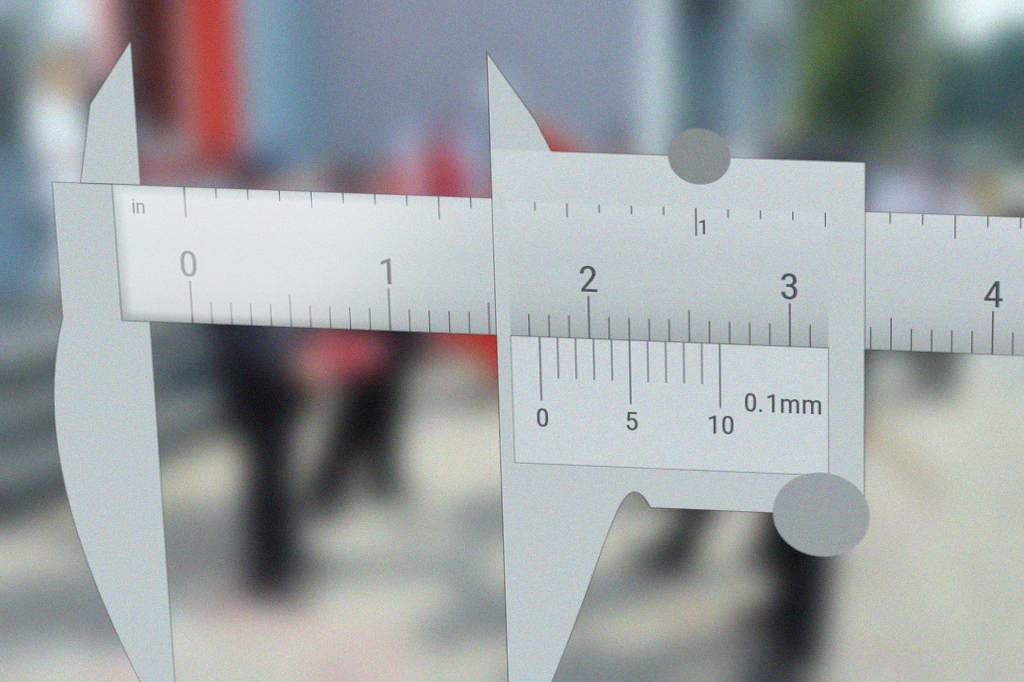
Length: 17.5
